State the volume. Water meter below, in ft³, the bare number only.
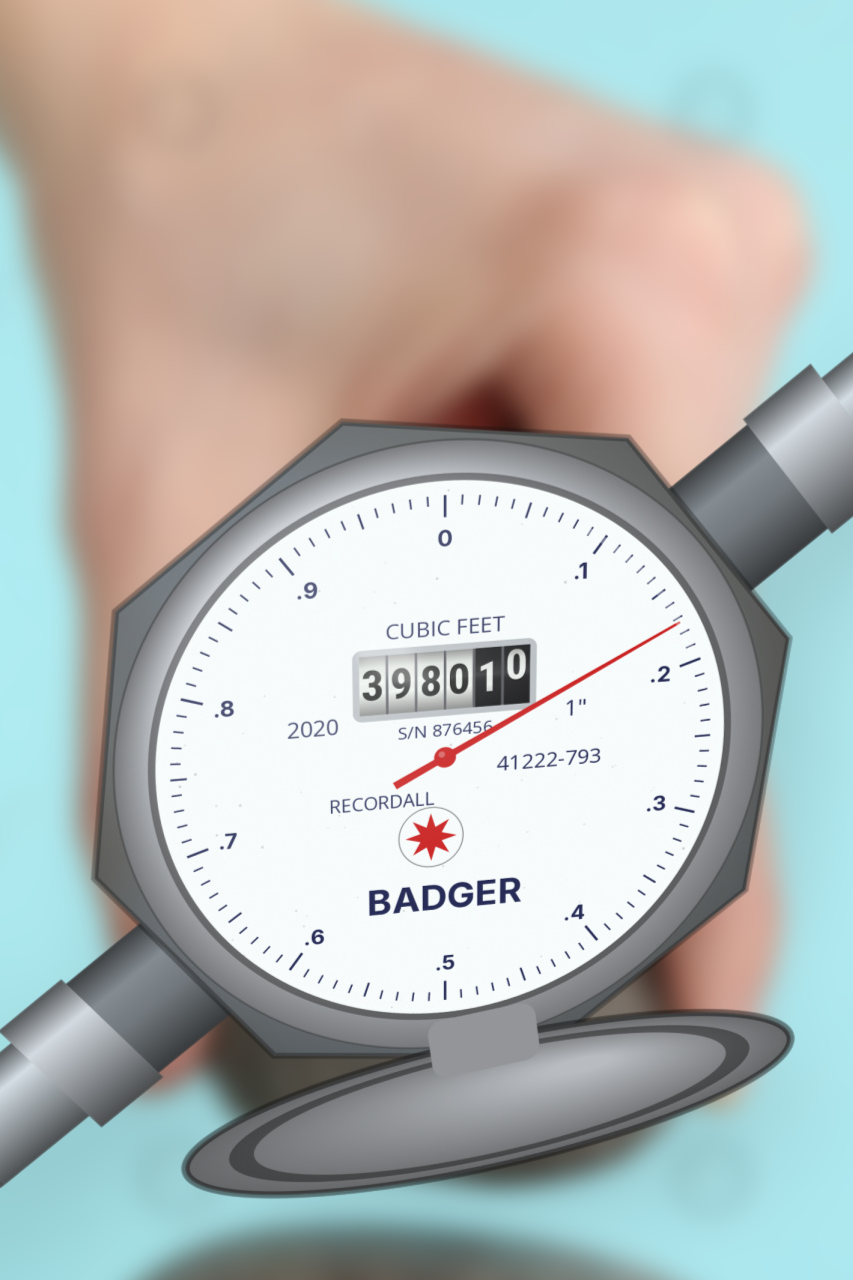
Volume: 398010.17
